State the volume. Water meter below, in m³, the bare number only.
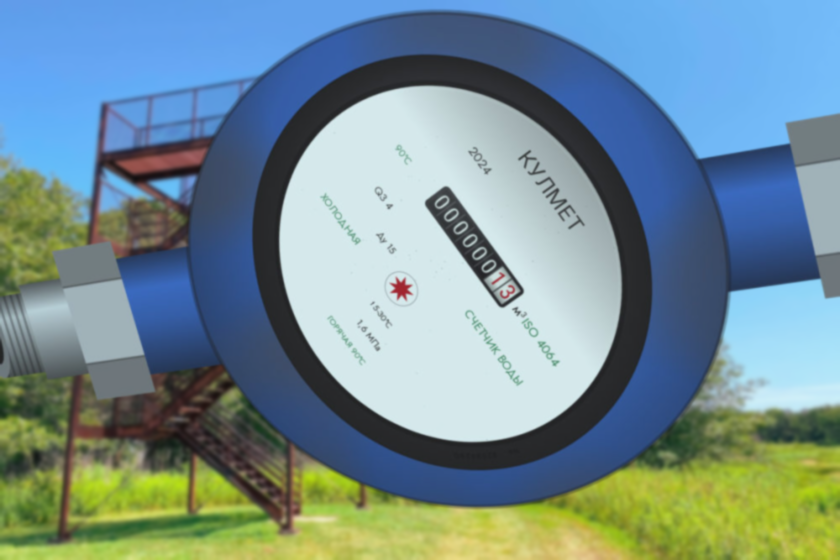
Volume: 0.13
